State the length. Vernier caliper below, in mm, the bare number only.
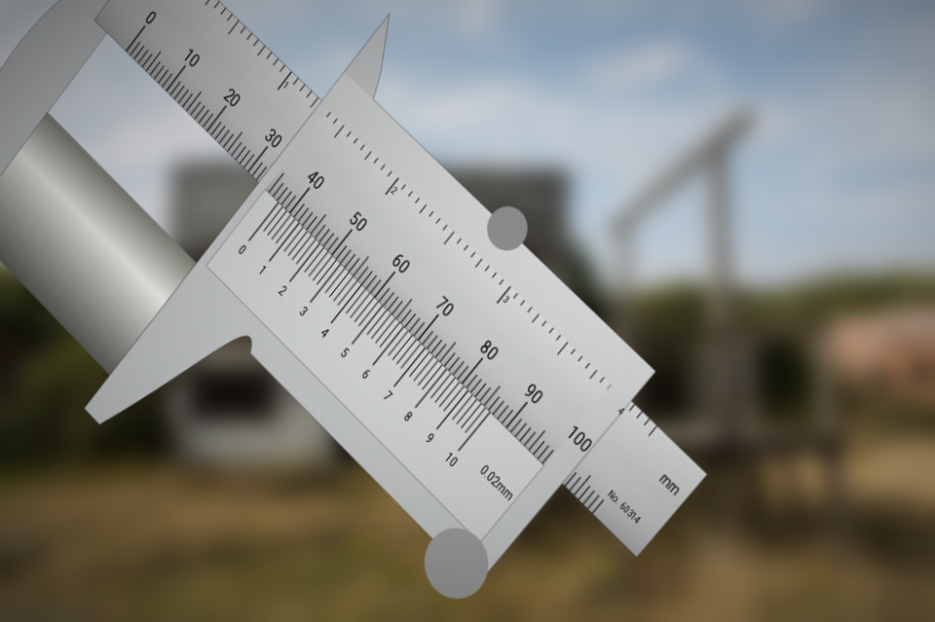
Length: 37.4
